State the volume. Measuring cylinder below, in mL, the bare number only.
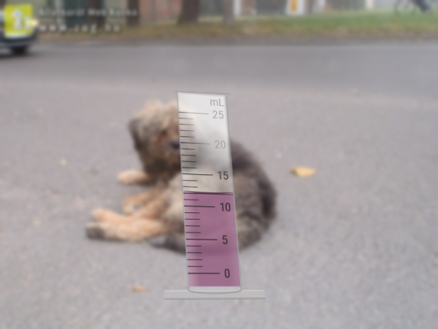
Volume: 12
